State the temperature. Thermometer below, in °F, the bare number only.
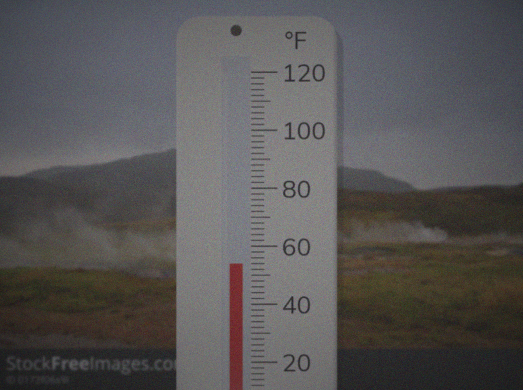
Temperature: 54
